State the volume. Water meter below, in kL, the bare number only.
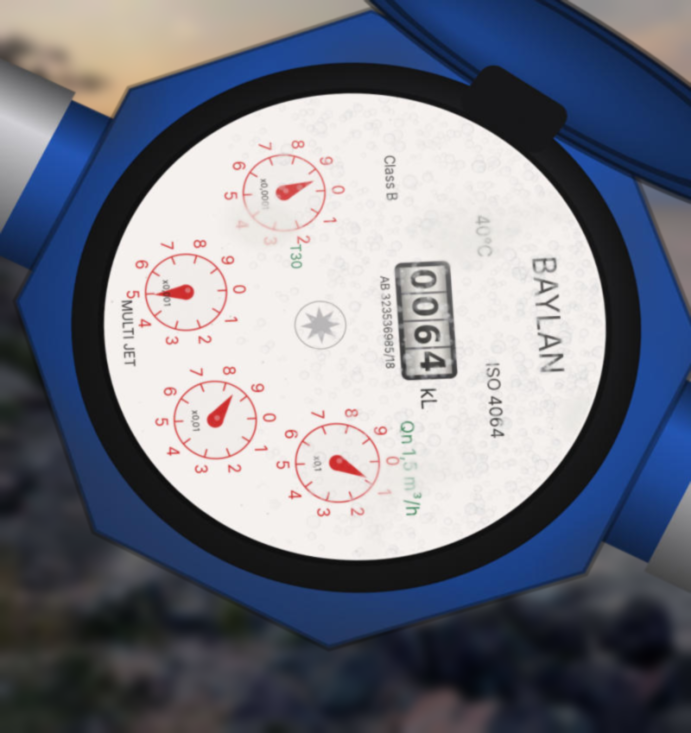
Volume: 64.0849
